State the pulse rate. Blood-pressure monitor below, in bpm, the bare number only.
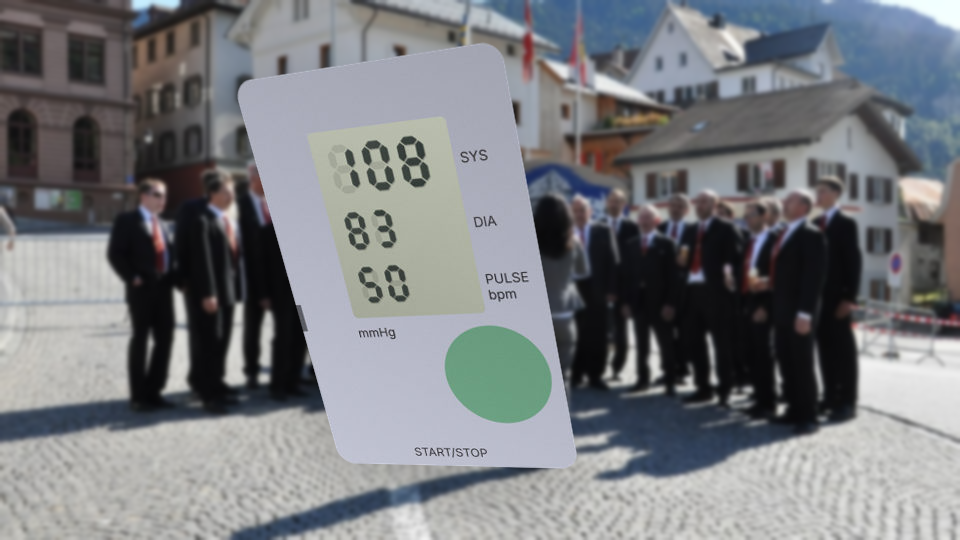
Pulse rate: 50
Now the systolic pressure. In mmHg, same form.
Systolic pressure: 108
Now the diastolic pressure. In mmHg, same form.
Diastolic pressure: 83
